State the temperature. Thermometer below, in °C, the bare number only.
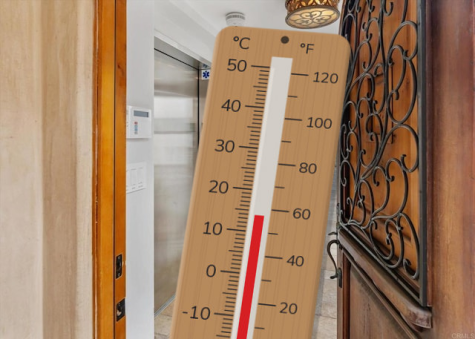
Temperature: 14
